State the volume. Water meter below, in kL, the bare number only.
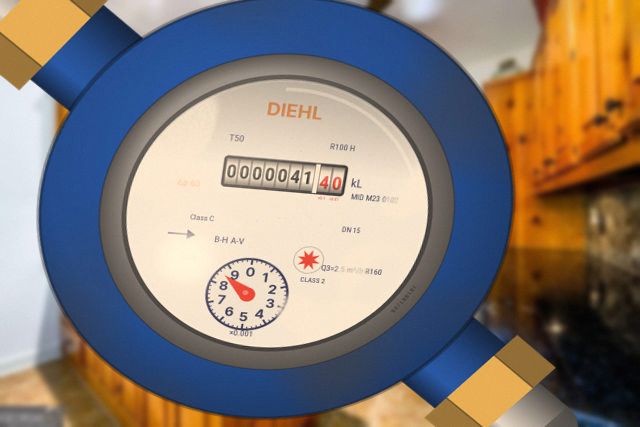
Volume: 41.398
